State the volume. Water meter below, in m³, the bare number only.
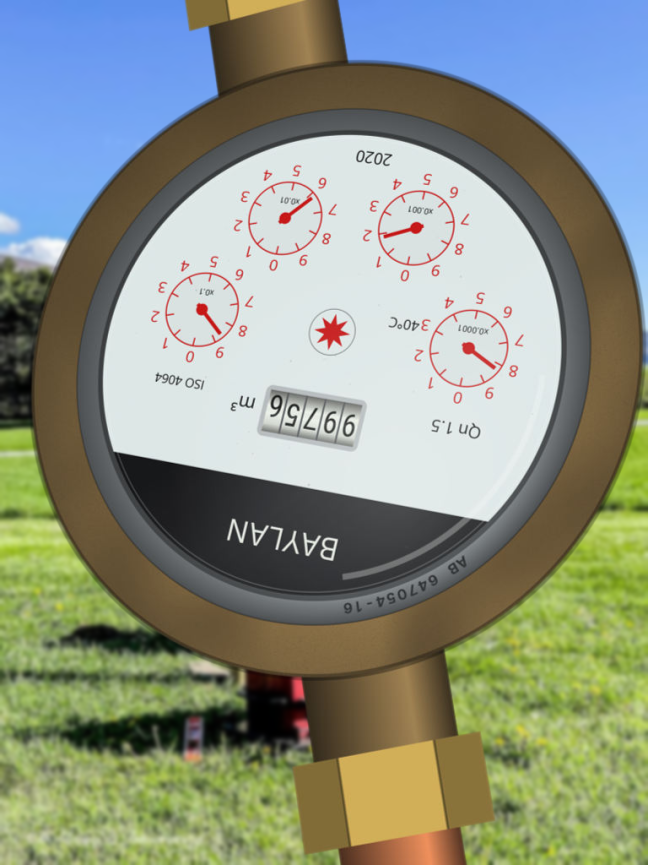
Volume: 99755.8618
